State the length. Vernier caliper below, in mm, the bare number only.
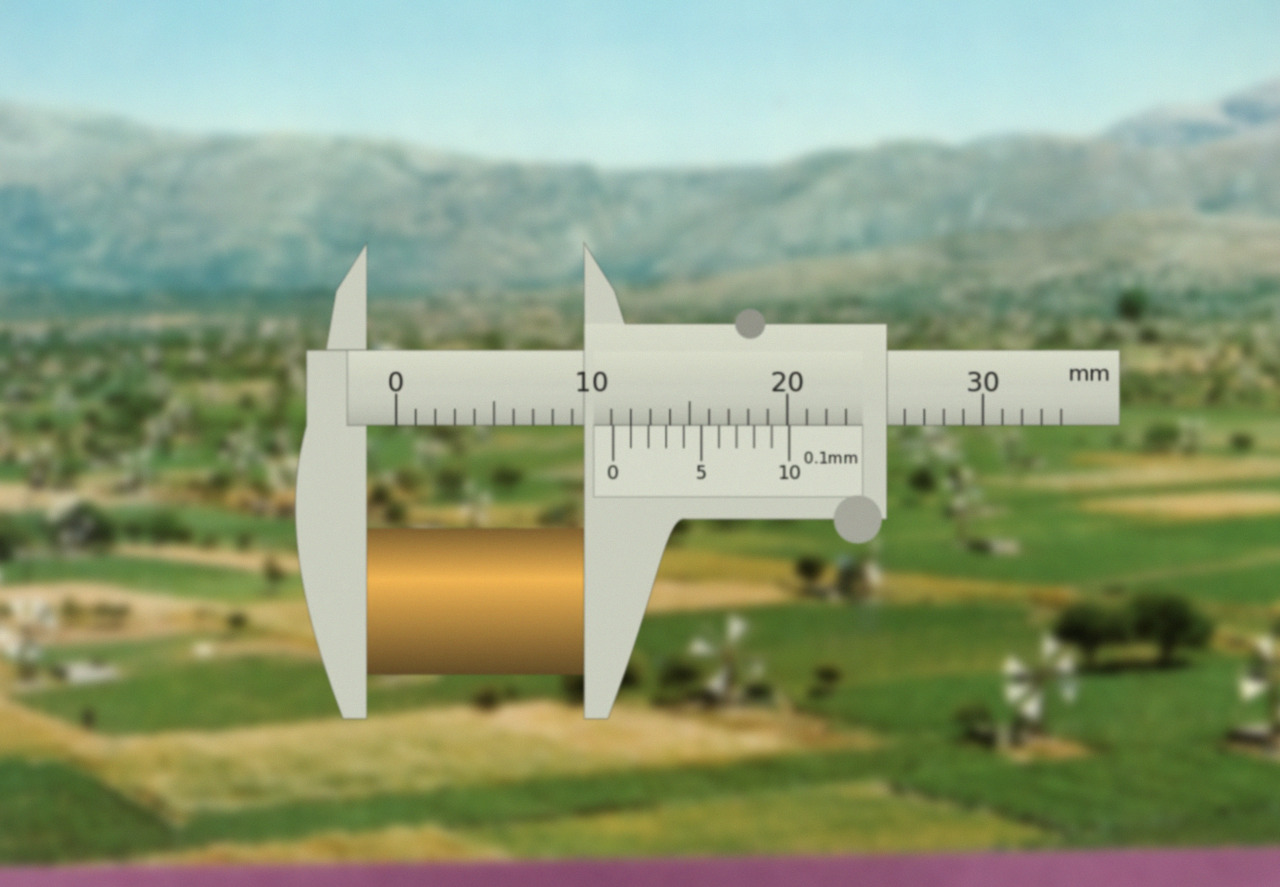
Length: 11.1
